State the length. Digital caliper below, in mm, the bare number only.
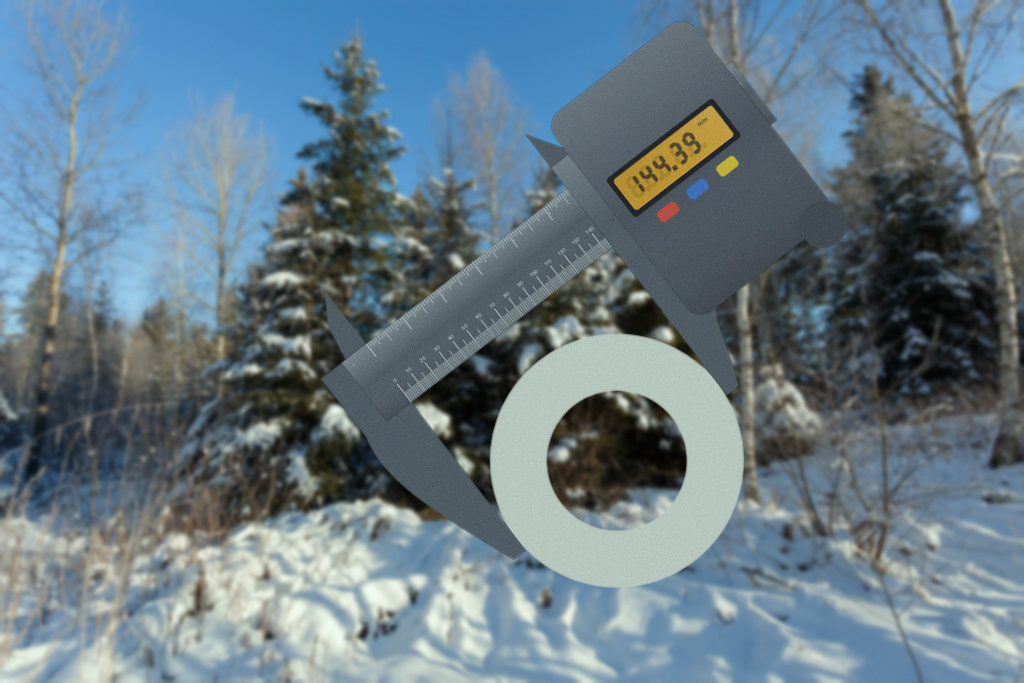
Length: 144.39
